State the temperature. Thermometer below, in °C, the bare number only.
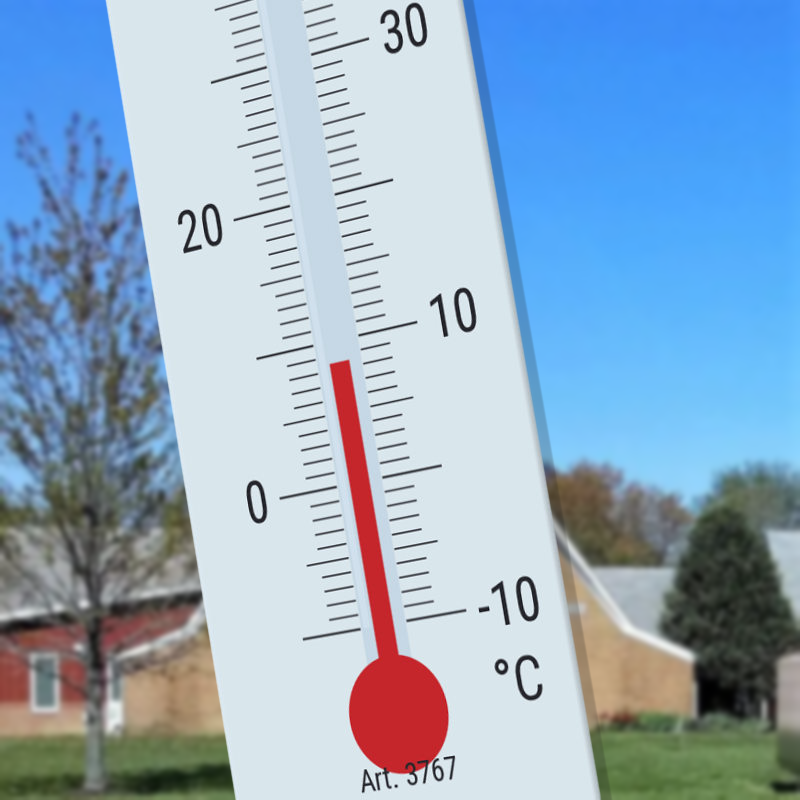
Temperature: 8.5
